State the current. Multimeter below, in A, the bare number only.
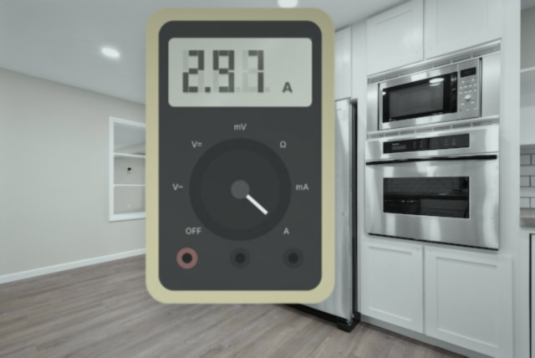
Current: 2.97
